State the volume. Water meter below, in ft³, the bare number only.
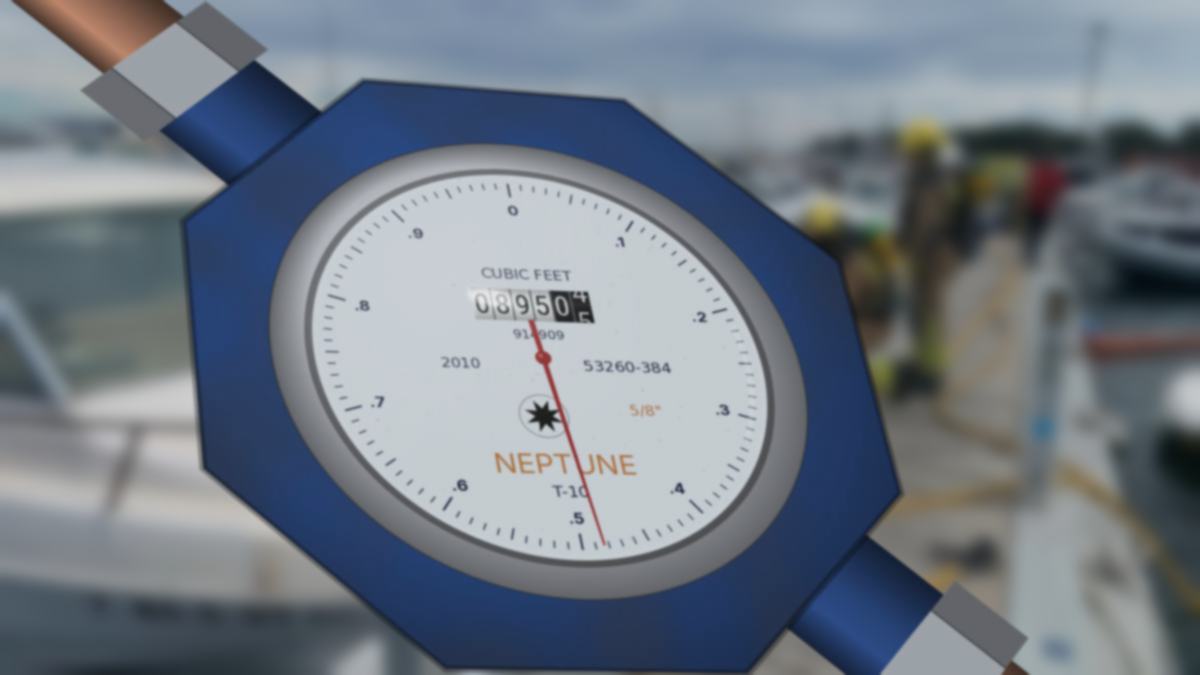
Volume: 89504.48
